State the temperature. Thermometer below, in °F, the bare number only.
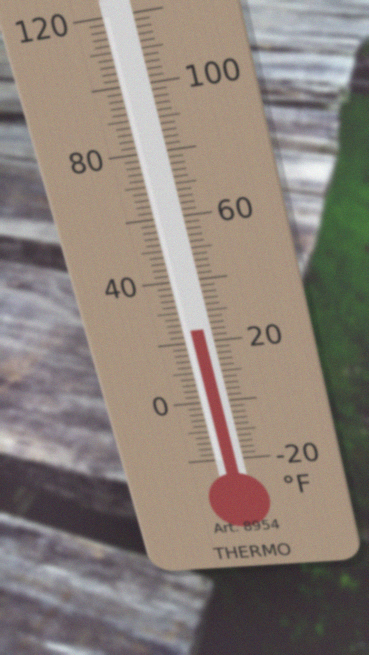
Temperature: 24
